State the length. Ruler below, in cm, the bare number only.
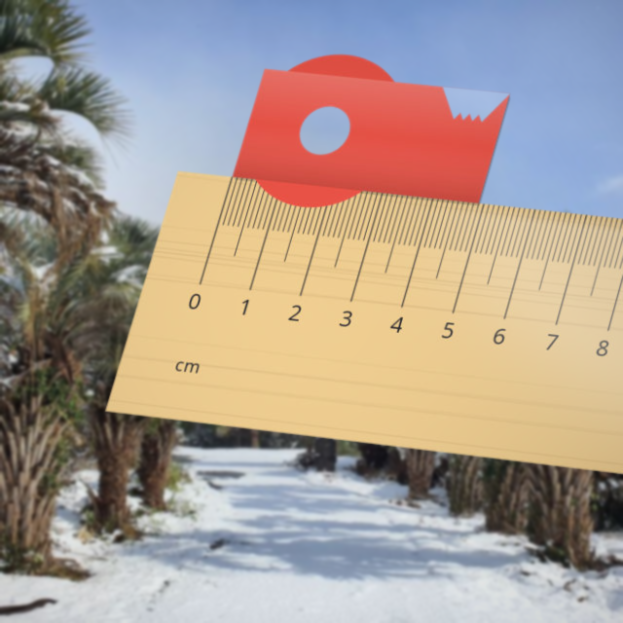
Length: 4.9
